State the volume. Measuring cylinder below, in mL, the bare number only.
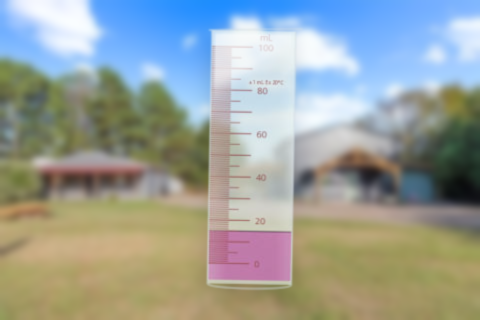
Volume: 15
